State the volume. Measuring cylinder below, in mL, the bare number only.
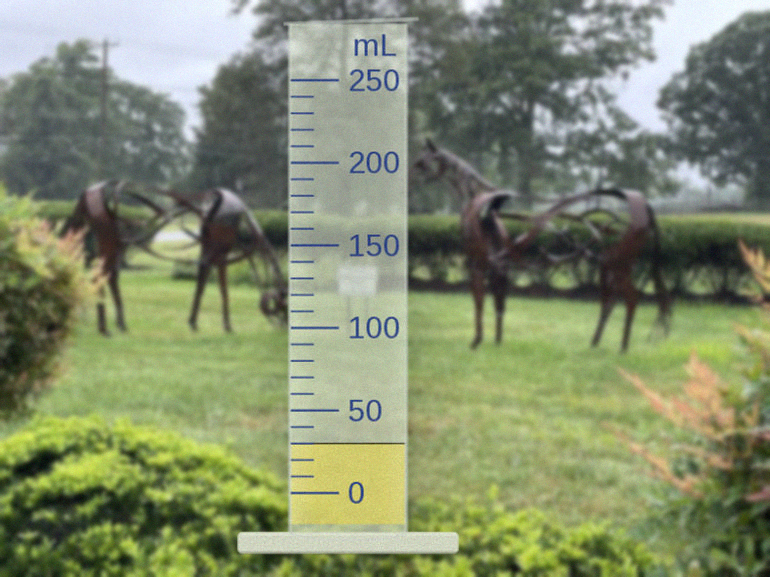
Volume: 30
